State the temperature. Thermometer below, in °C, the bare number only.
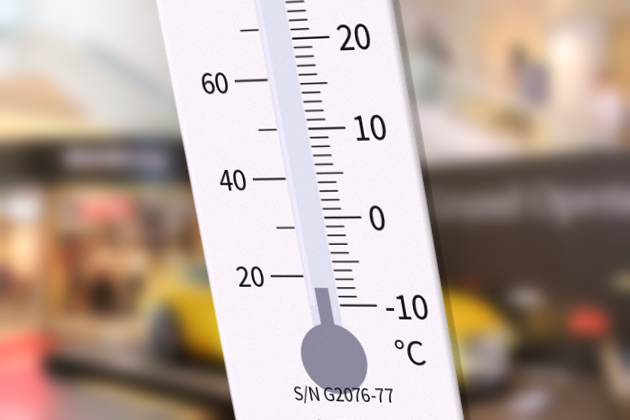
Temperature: -8
